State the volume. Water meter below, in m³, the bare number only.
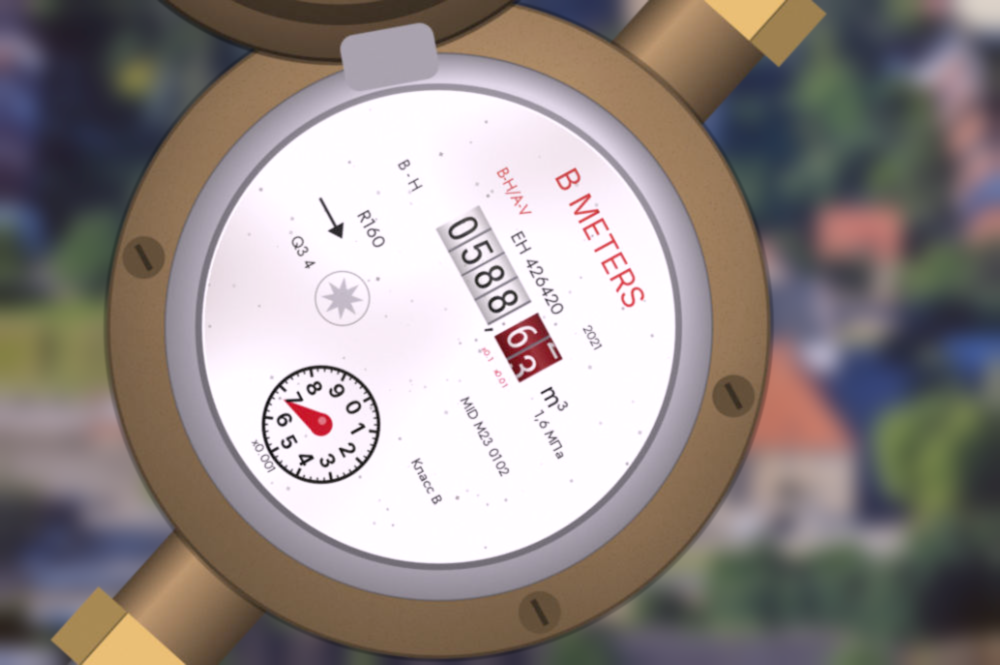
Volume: 588.626
